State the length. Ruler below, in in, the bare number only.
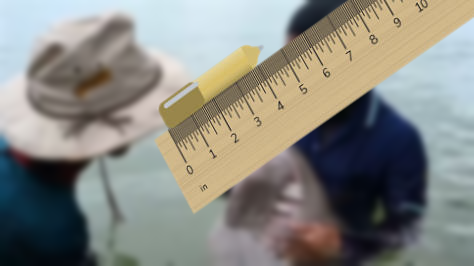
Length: 4.5
